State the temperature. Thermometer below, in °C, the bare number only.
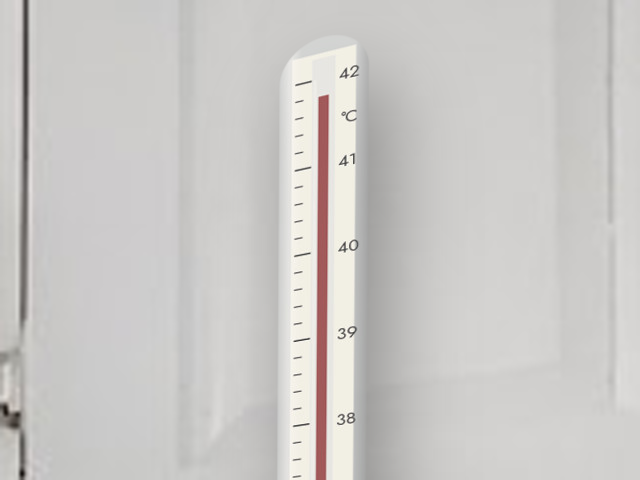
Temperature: 41.8
